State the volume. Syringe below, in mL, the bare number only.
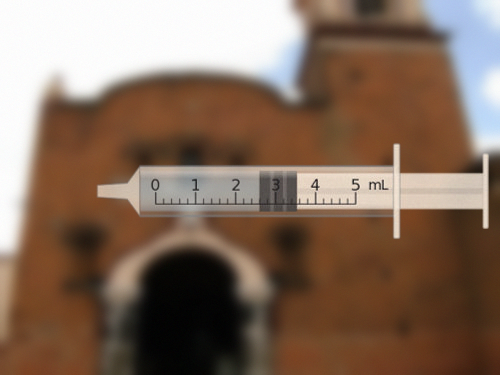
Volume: 2.6
